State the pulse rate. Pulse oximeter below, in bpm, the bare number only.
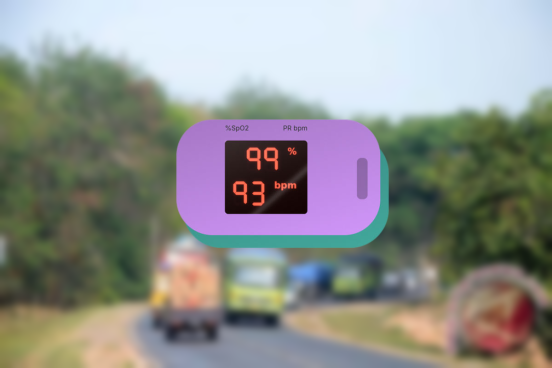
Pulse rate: 93
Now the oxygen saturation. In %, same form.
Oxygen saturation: 99
